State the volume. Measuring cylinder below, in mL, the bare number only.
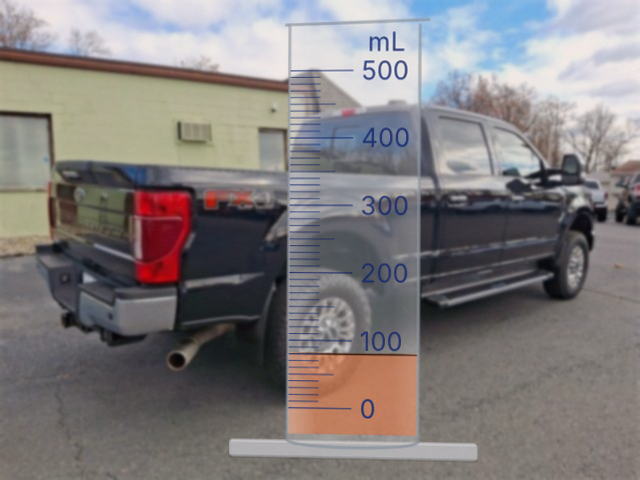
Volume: 80
